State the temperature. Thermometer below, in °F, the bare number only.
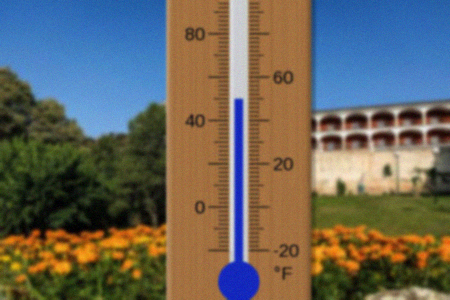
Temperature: 50
